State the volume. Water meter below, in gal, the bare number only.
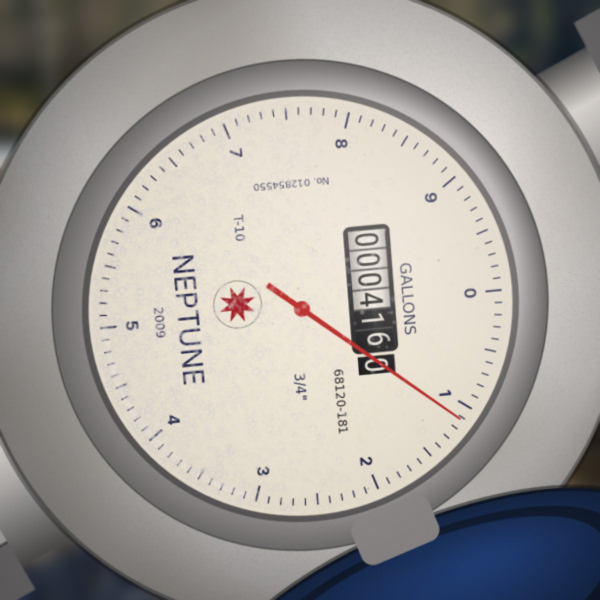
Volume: 4161.1
